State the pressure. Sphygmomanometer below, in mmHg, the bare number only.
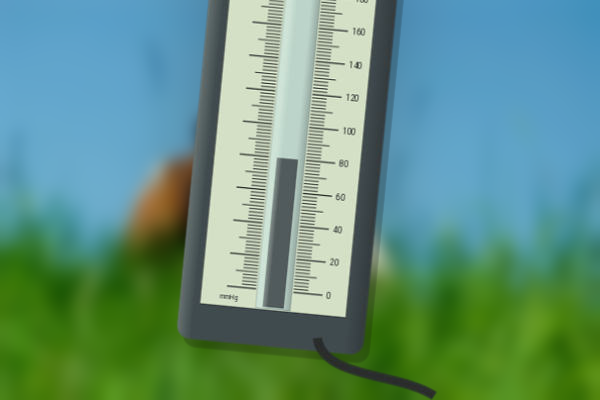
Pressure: 80
